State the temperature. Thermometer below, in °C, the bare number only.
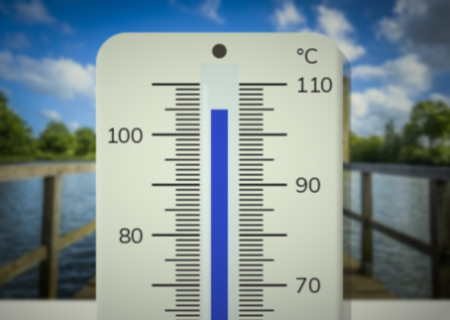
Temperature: 105
